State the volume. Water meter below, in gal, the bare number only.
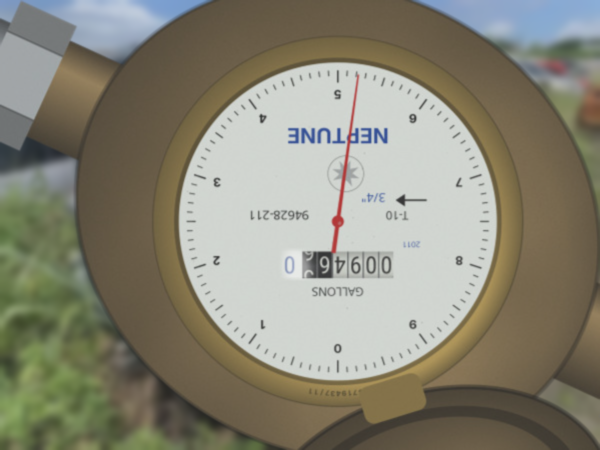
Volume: 94655.2
